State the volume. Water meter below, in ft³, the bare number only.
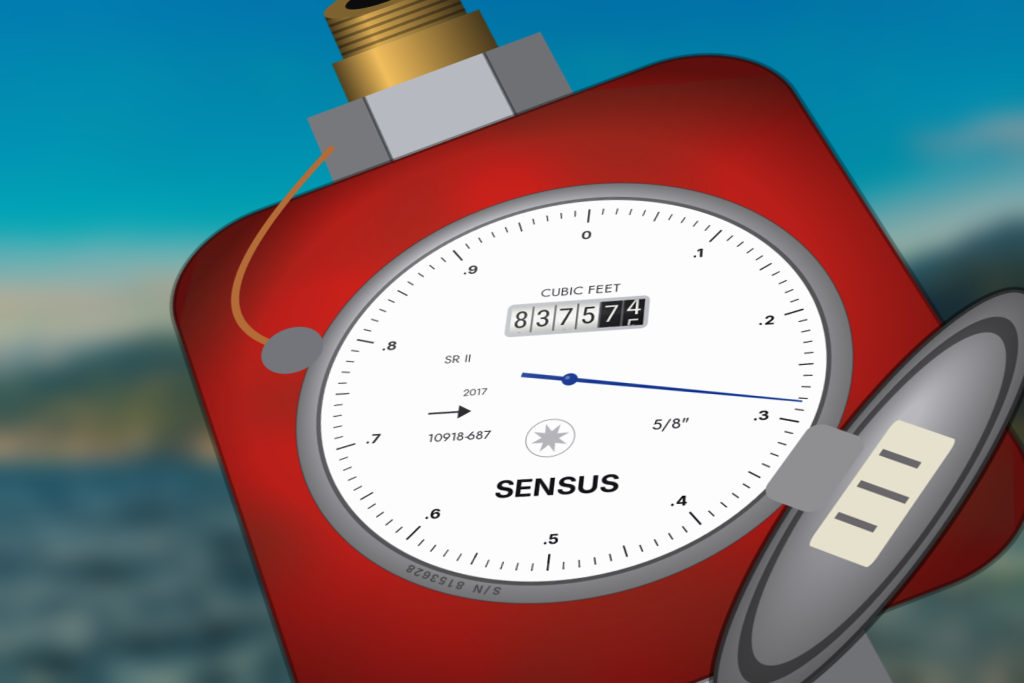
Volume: 837574.28
